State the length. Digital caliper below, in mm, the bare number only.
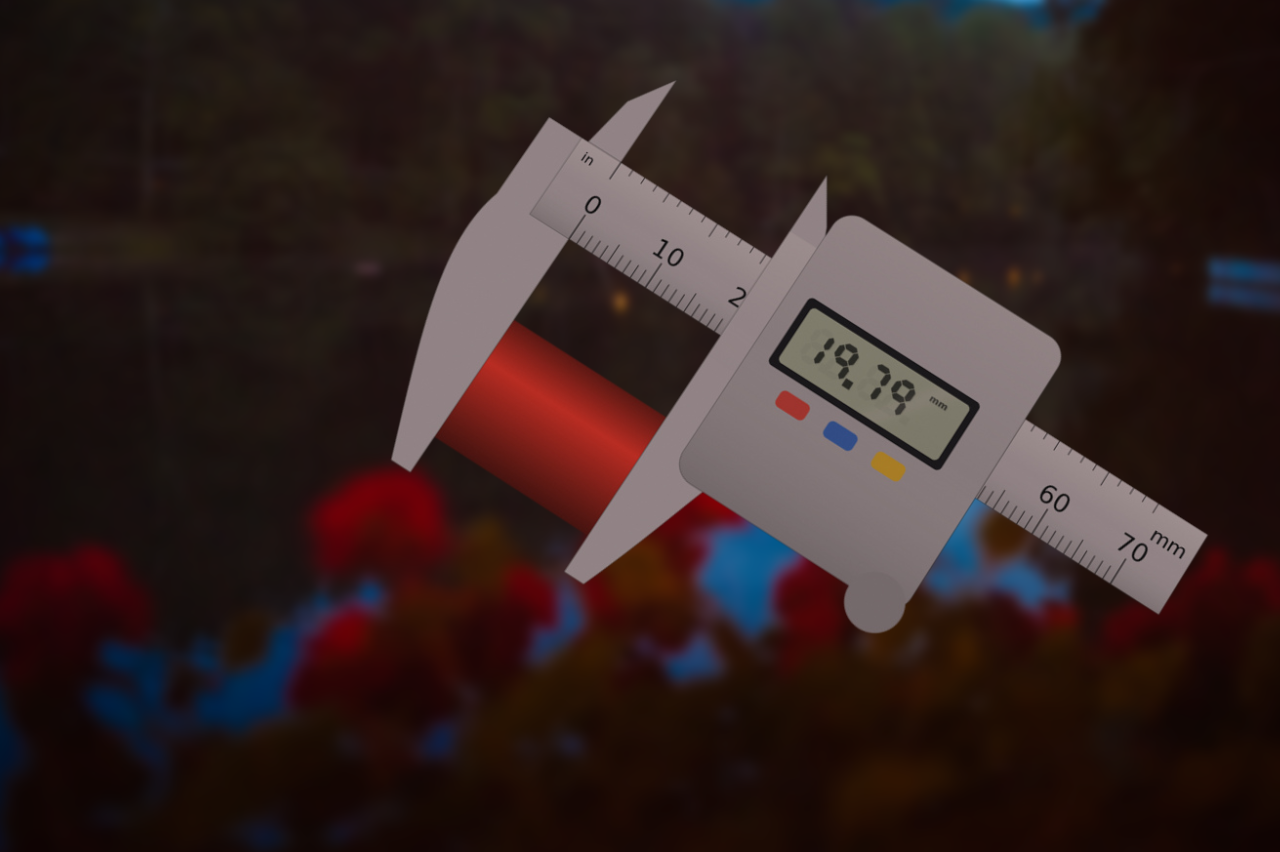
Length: 19.79
